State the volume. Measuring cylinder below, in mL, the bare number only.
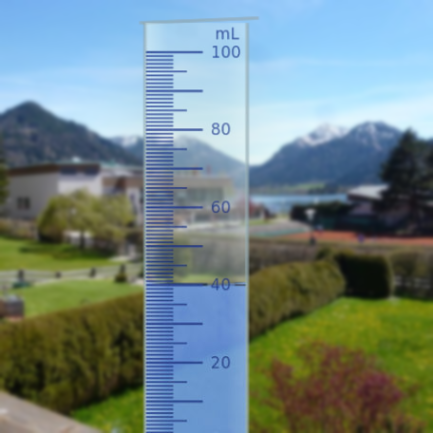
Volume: 40
